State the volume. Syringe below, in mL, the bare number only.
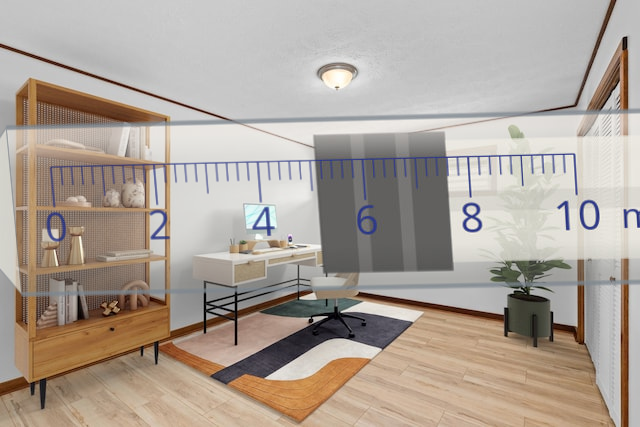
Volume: 5.1
